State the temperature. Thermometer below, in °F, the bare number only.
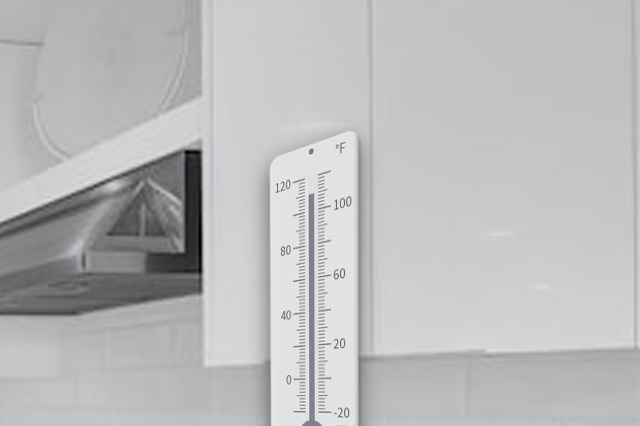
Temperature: 110
